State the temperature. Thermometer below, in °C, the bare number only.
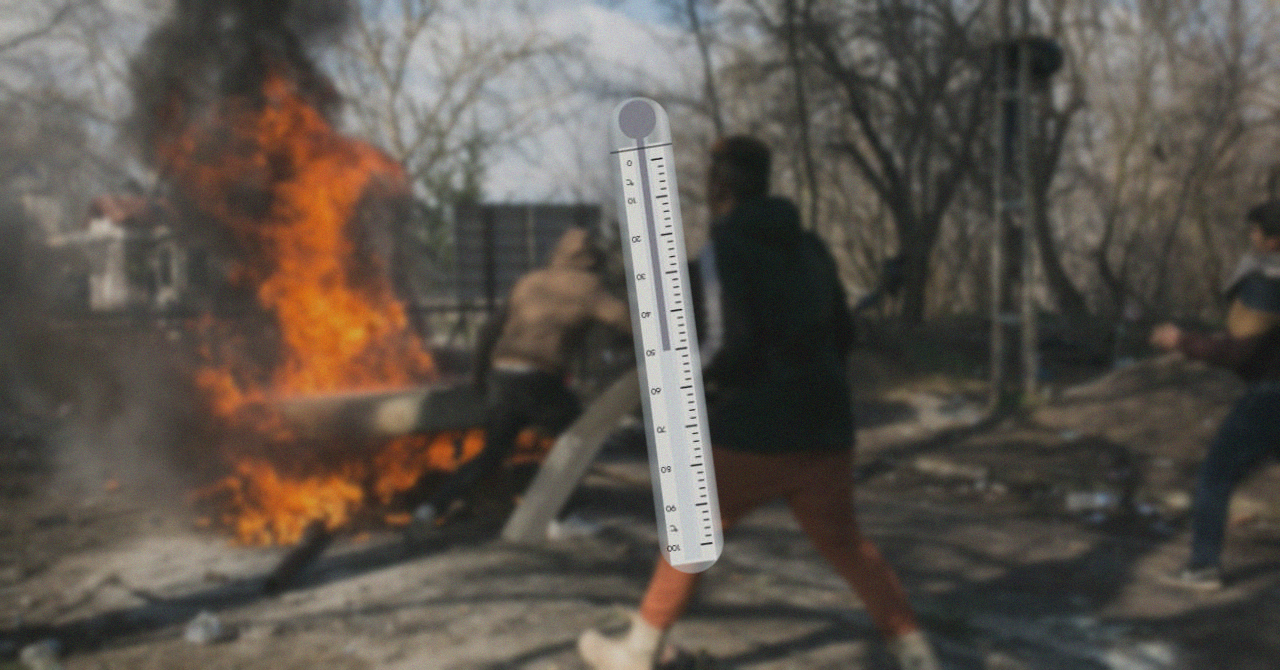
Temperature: 50
